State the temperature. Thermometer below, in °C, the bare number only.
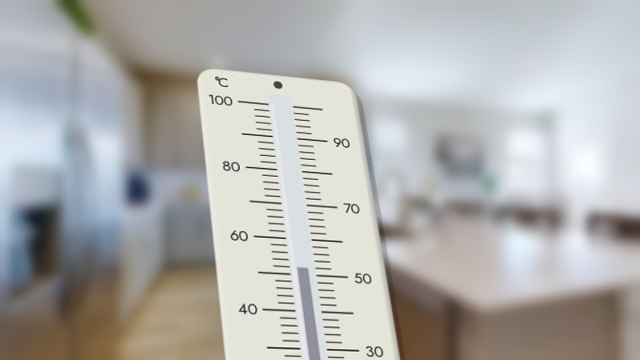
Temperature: 52
